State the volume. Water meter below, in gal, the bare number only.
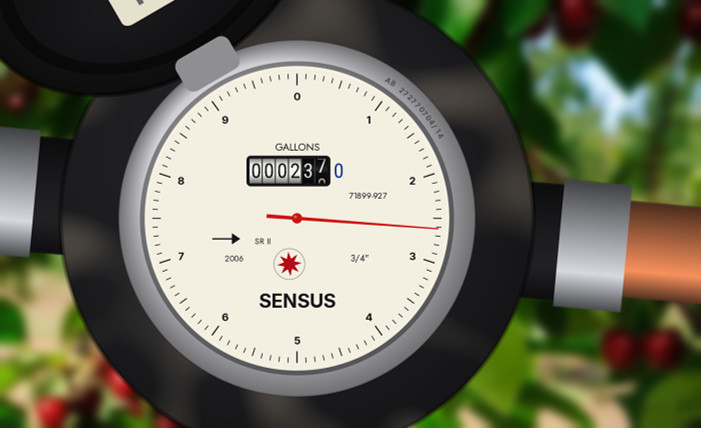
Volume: 2372.6
